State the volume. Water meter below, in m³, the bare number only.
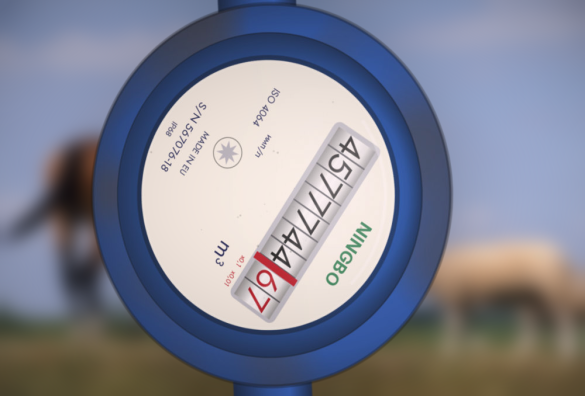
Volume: 4577744.67
